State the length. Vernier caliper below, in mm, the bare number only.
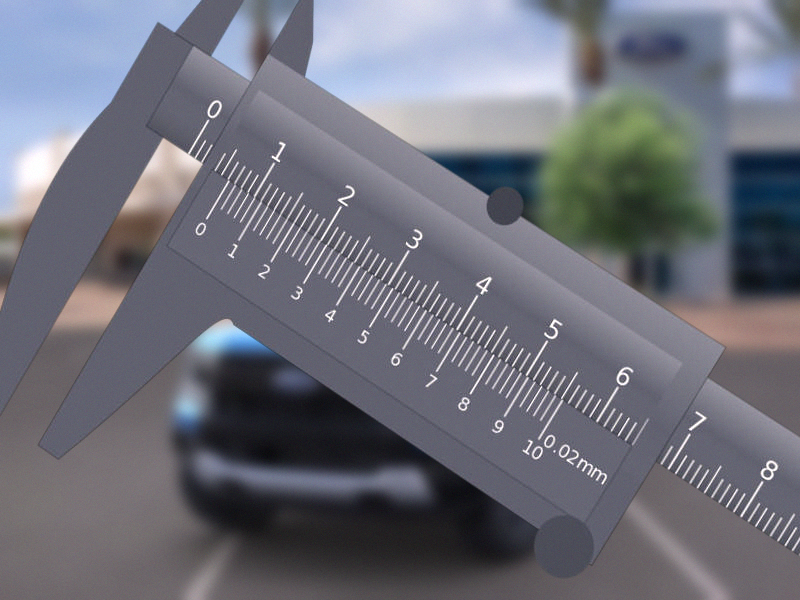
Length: 6.2
